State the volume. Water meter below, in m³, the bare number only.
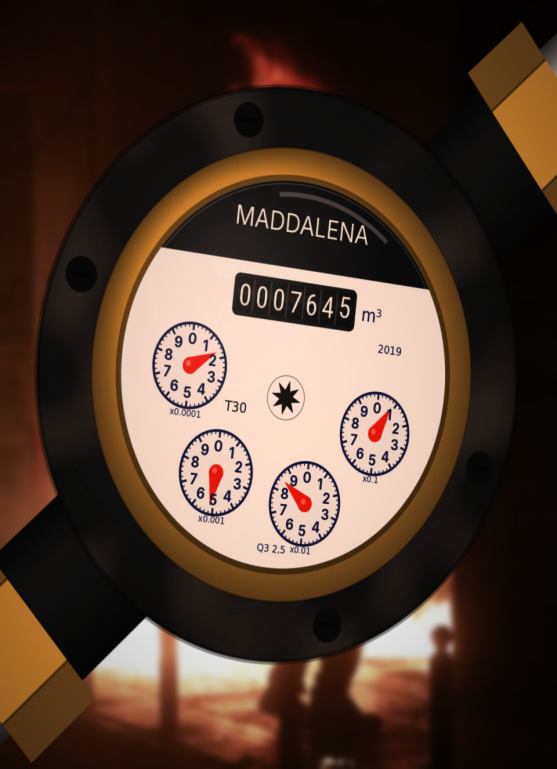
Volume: 7645.0851
